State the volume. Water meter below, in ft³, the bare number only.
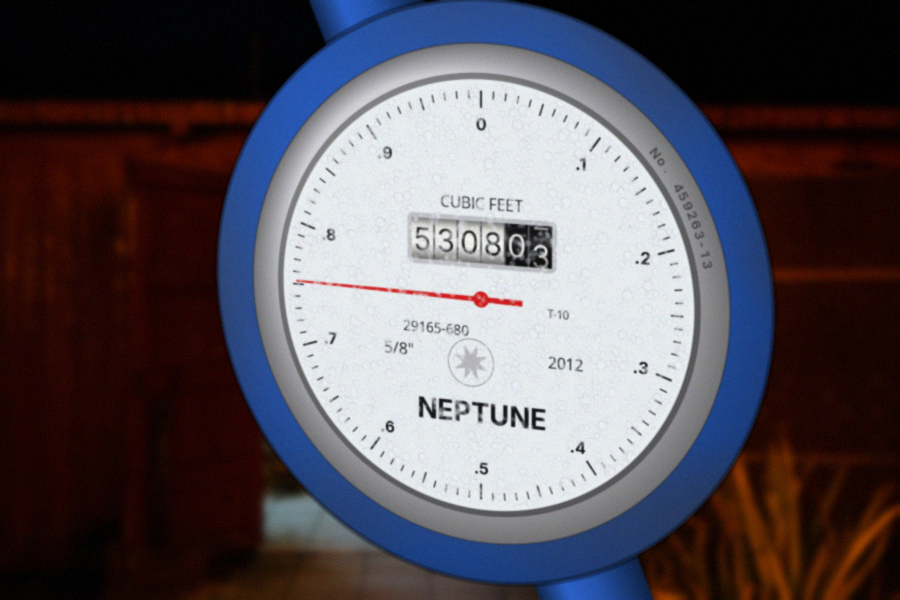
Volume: 530802.75
